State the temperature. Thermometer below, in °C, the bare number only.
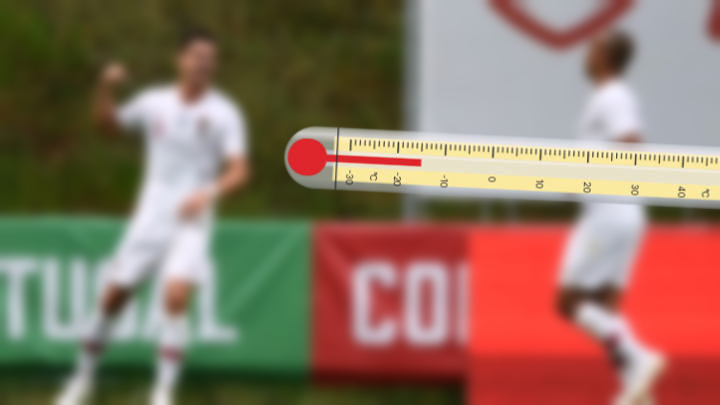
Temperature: -15
